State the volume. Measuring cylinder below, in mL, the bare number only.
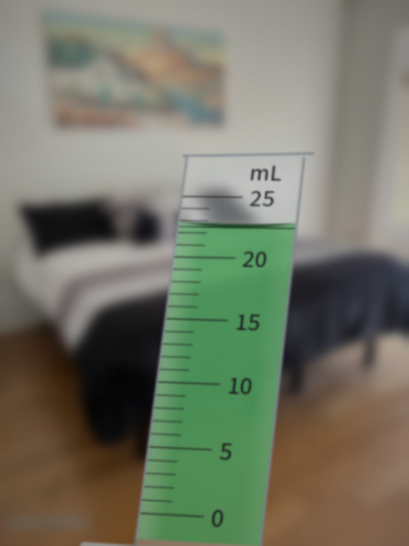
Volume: 22.5
